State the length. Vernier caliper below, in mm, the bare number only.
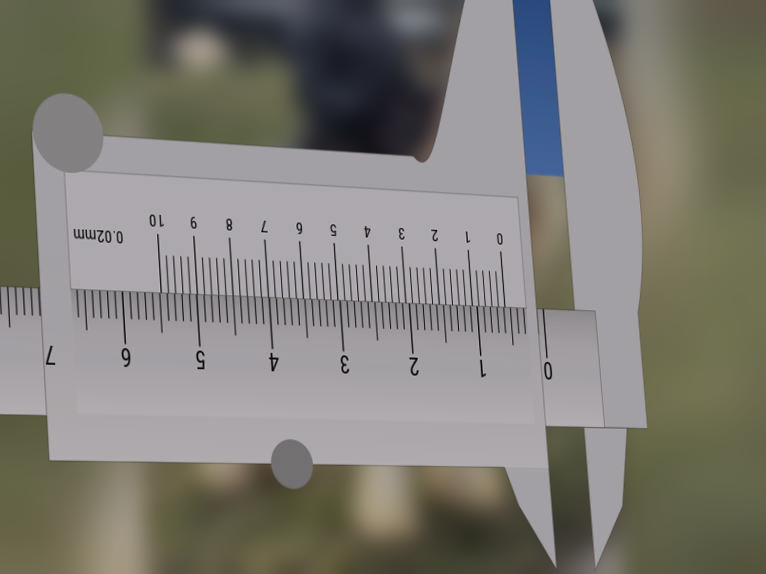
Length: 5.8
